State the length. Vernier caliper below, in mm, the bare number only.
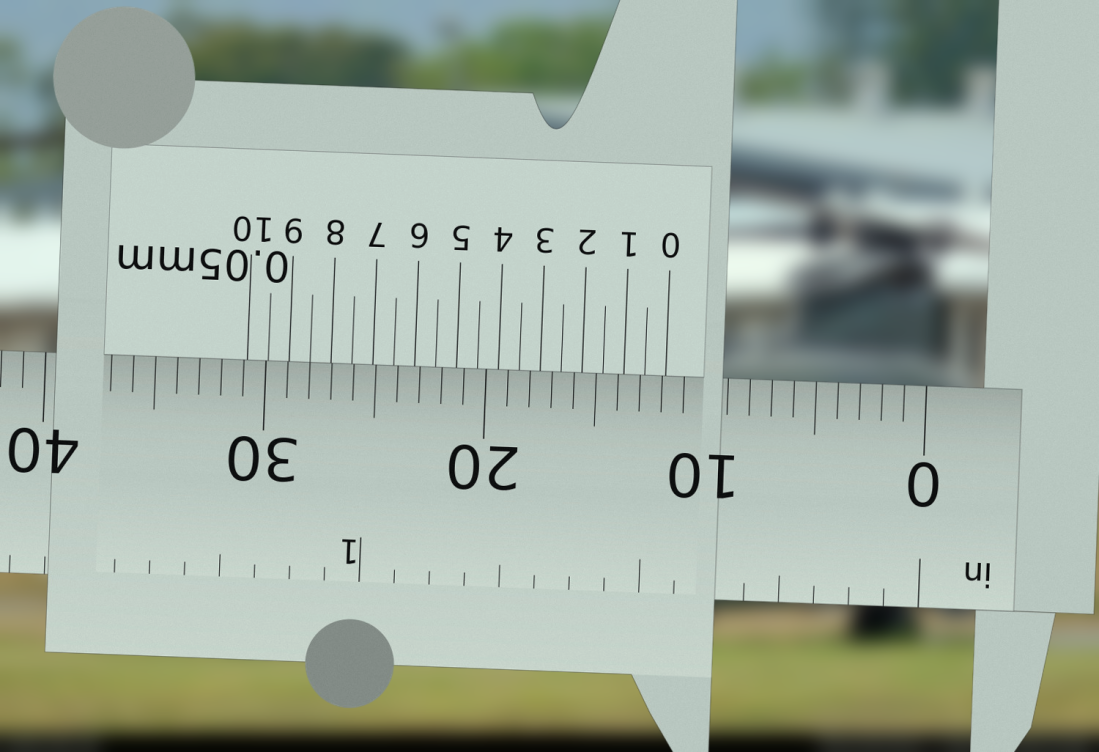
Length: 11.85
